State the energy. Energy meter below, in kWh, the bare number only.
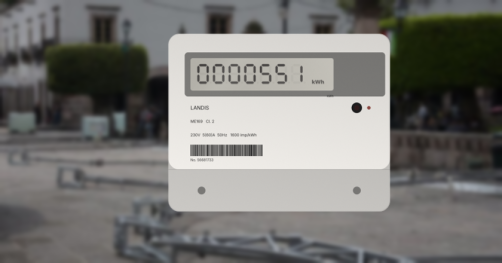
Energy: 551
